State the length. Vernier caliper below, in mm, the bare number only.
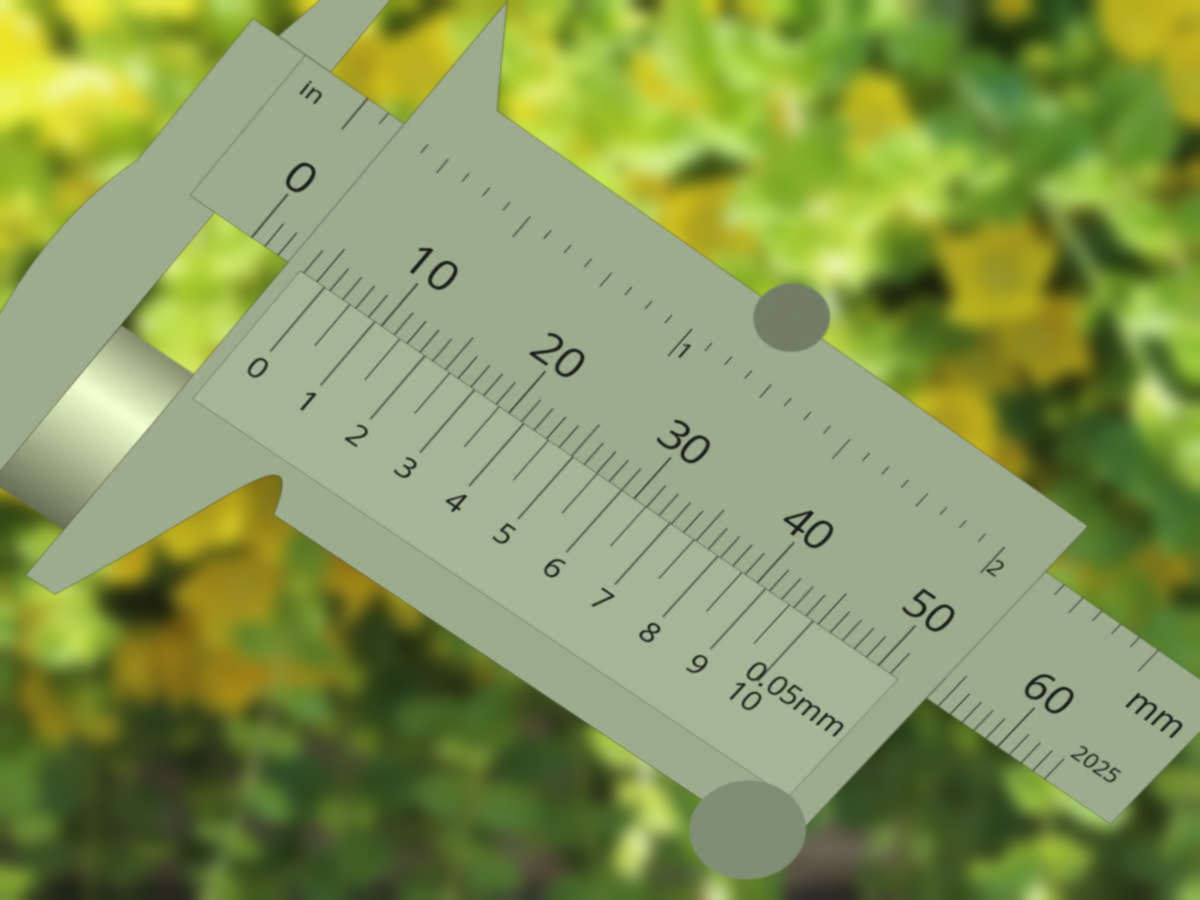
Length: 5.6
